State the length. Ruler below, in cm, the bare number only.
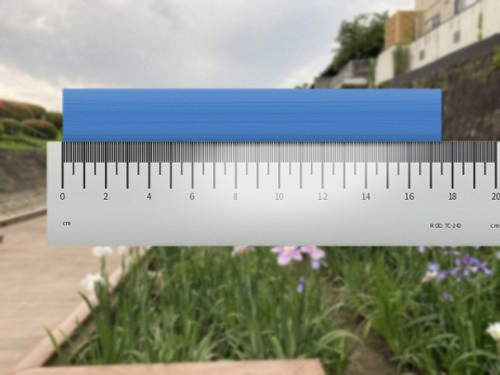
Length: 17.5
